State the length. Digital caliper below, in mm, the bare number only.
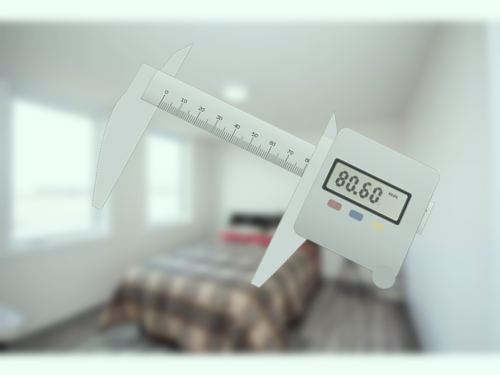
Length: 80.60
